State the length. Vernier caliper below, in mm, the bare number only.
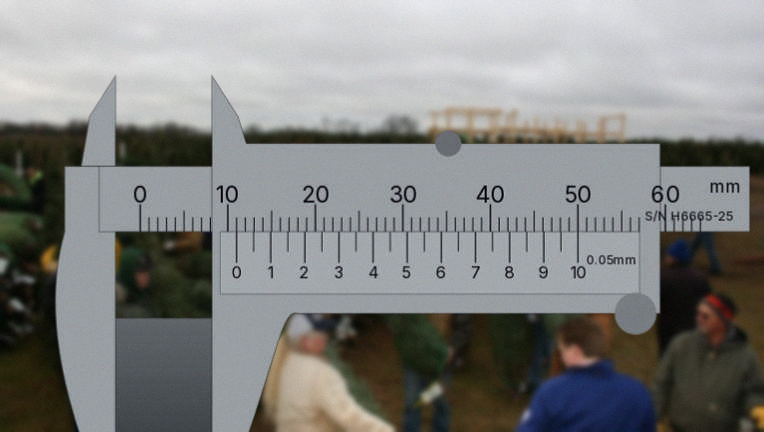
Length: 11.0
